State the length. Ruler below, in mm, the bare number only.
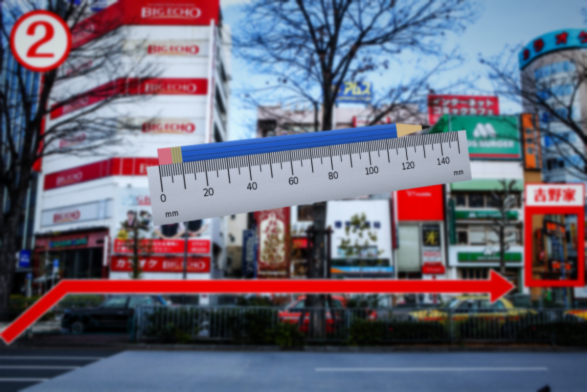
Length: 135
